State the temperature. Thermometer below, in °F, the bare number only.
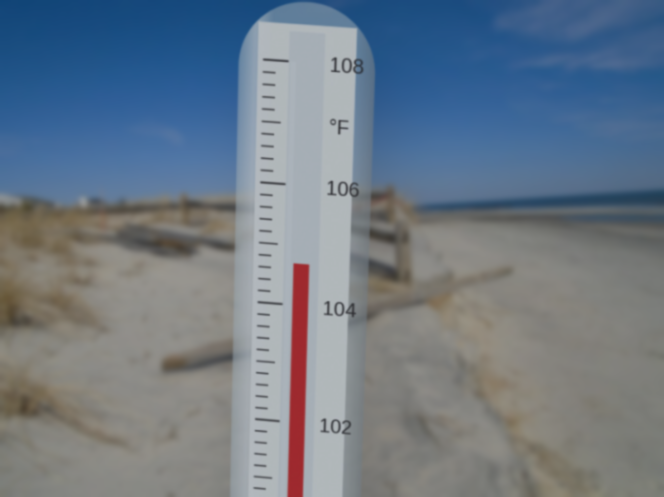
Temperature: 104.7
